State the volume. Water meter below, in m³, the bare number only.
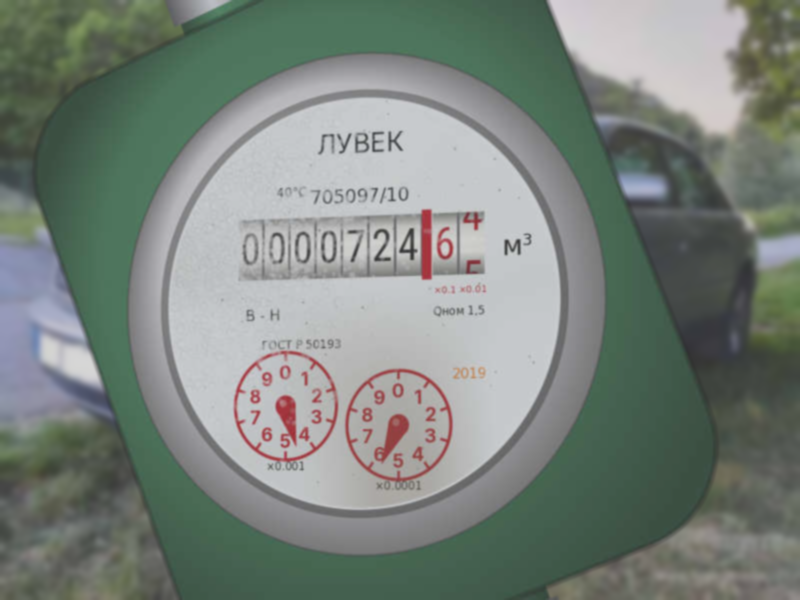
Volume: 724.6445
